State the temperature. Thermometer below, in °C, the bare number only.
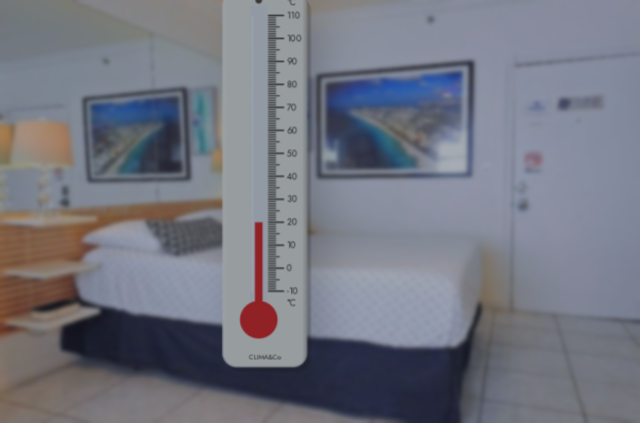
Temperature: 20
